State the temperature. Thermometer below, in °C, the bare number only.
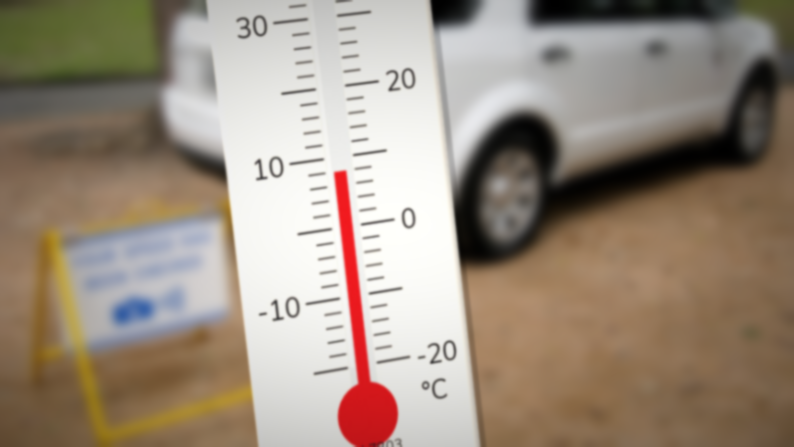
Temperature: 8
